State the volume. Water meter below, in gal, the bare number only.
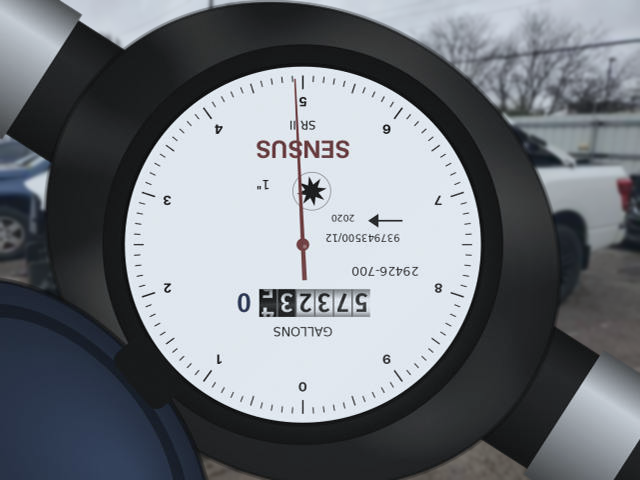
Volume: 5732344.9
